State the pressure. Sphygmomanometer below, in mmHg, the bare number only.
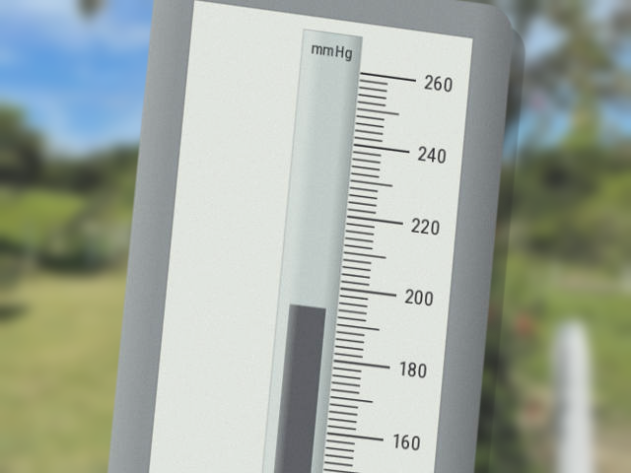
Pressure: 194
